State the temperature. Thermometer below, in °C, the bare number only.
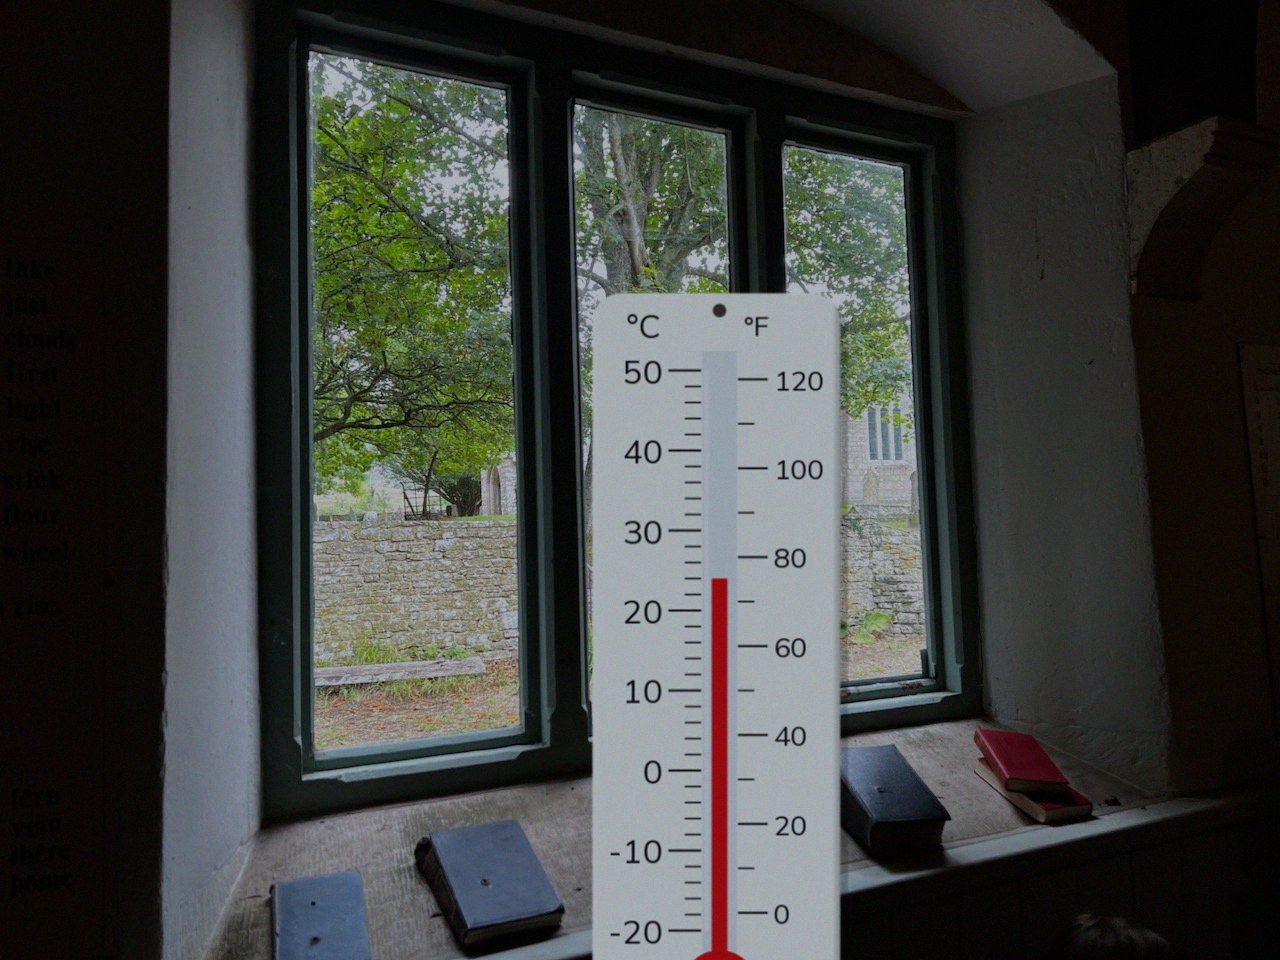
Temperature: 24
